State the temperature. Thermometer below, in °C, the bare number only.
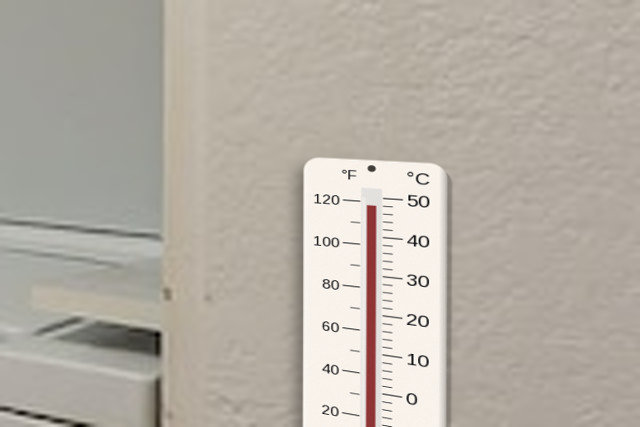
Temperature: 48
